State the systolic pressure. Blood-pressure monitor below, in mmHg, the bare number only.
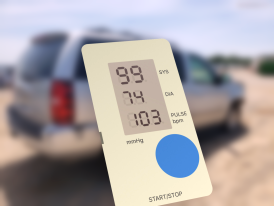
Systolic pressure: 99
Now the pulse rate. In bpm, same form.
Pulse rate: 103
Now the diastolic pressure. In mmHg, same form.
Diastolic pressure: 74
